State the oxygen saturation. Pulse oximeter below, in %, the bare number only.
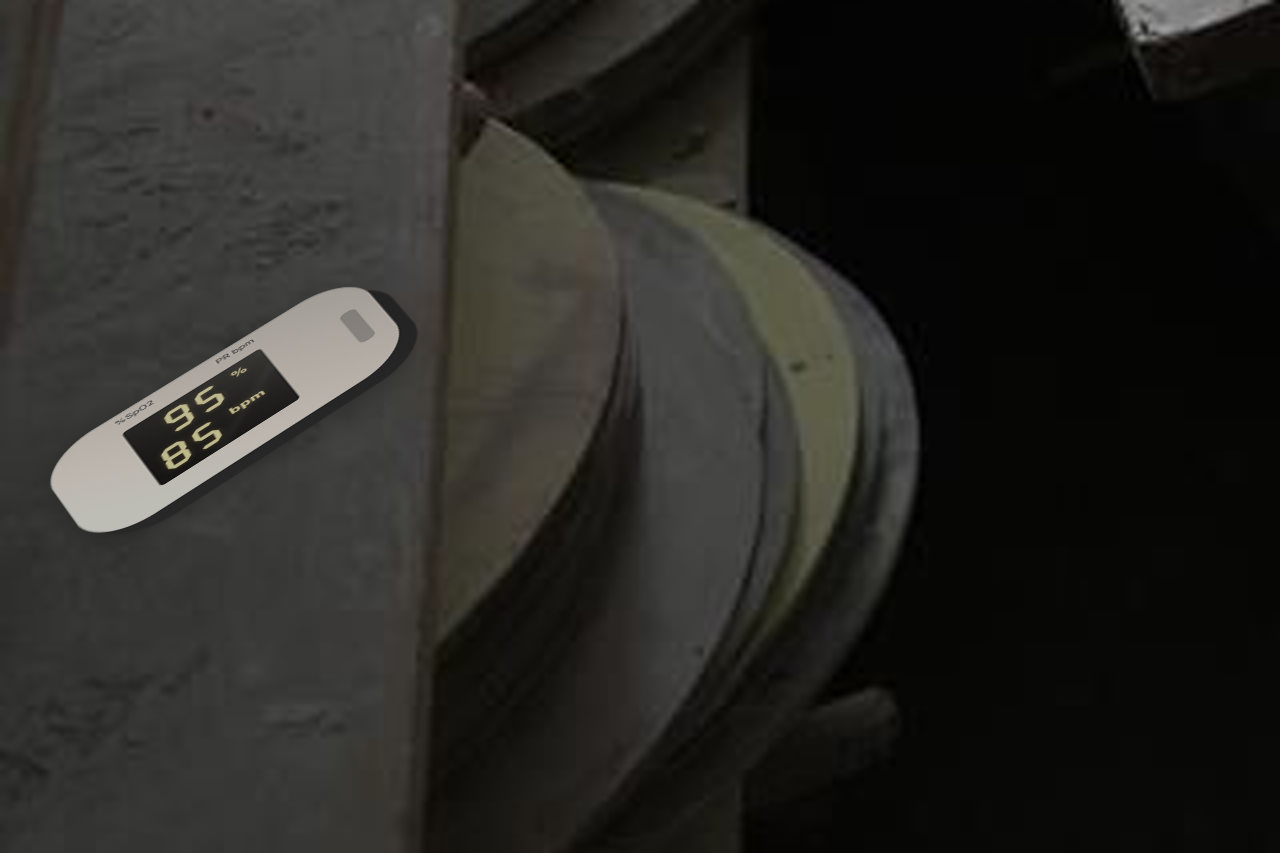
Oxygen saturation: 95
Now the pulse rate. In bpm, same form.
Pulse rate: 85
